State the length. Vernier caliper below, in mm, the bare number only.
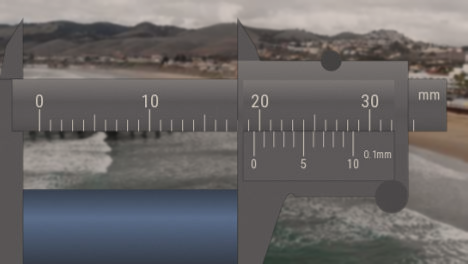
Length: 19.5
